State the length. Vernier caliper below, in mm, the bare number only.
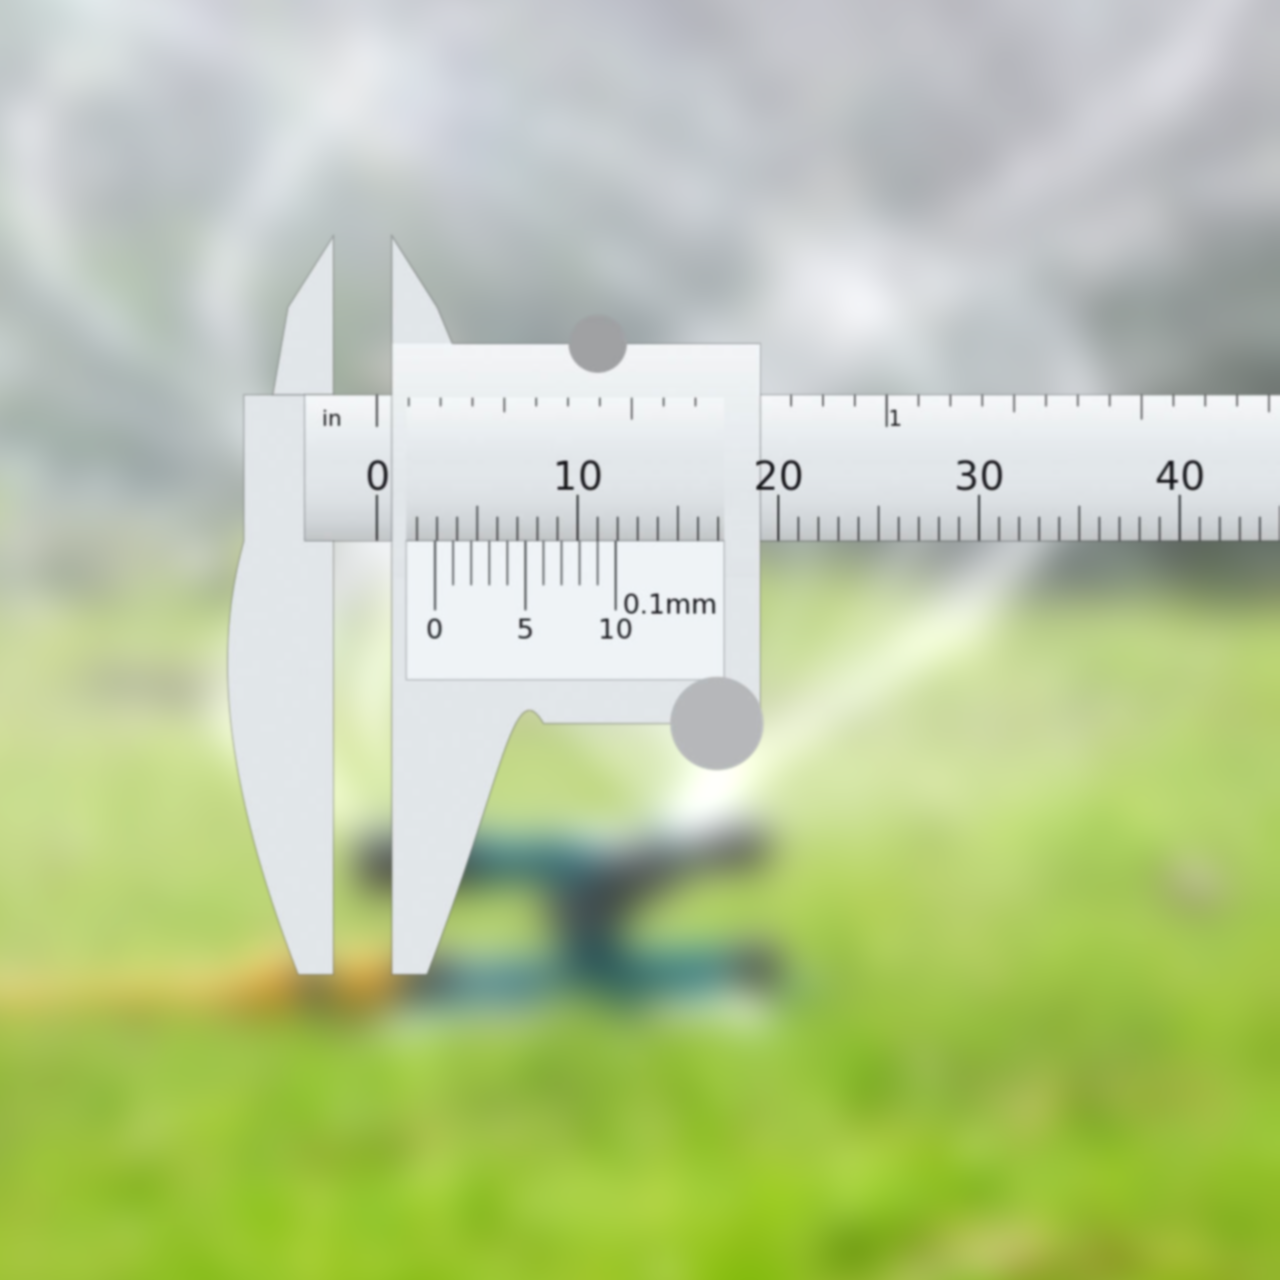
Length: 2.9
